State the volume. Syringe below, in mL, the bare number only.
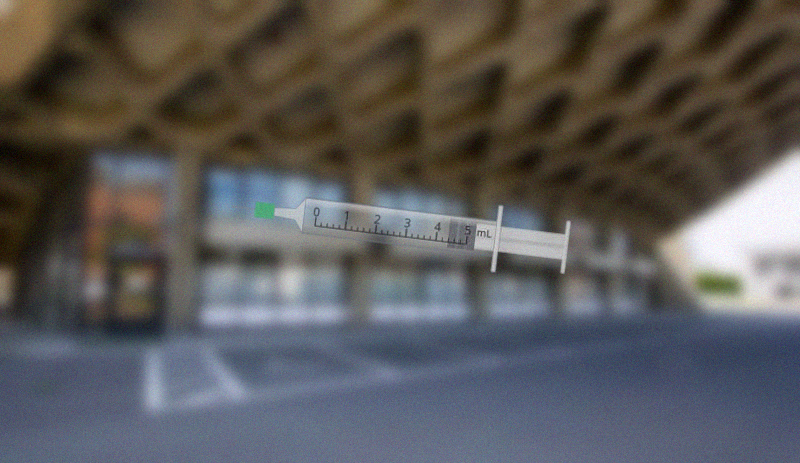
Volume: 4.4
